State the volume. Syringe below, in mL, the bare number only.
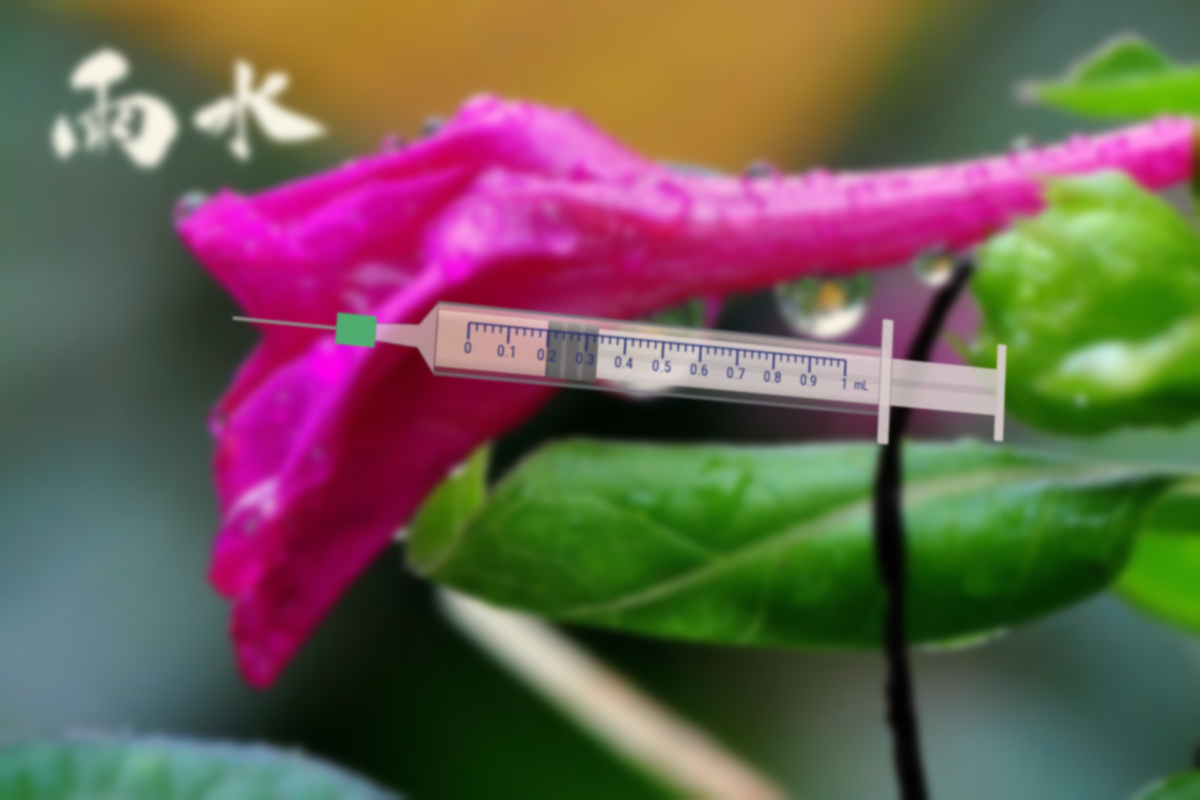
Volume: 0.2
